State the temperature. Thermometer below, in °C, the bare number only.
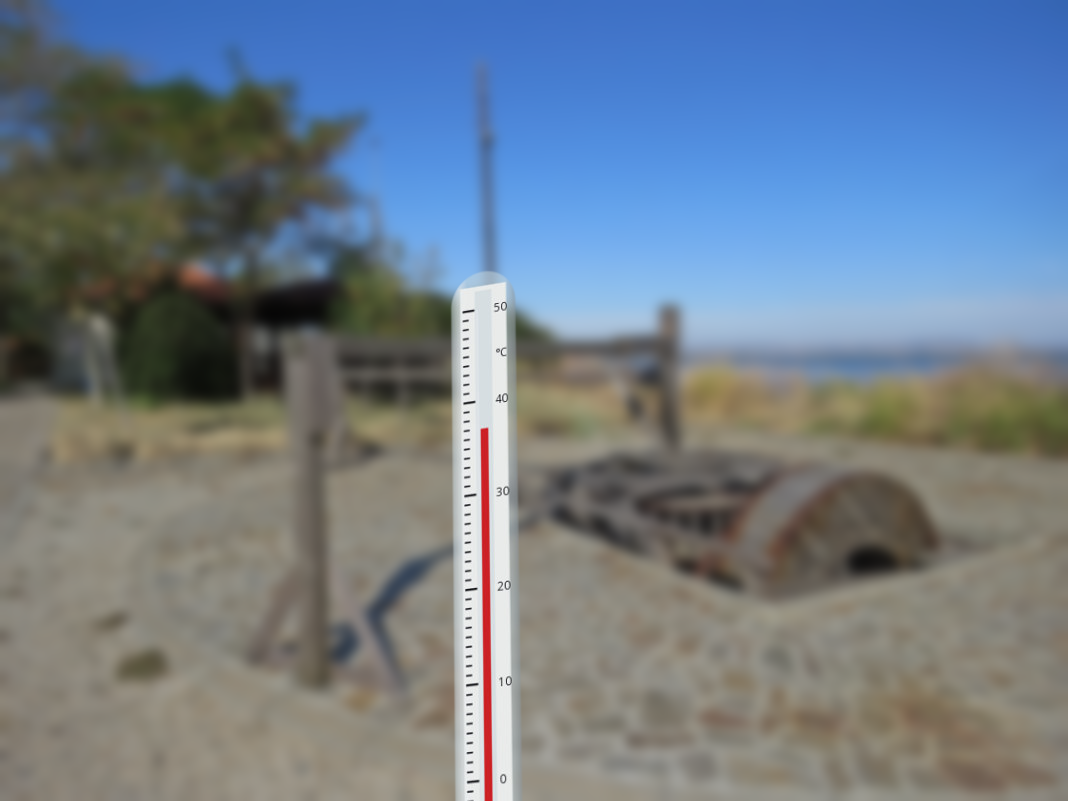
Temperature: 37
